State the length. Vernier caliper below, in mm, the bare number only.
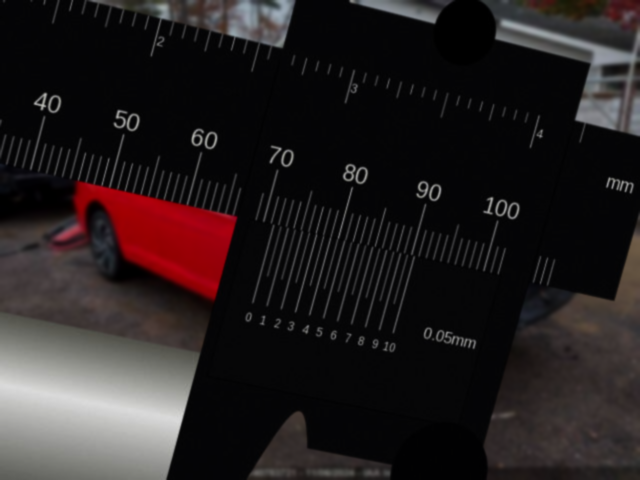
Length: 71.4
